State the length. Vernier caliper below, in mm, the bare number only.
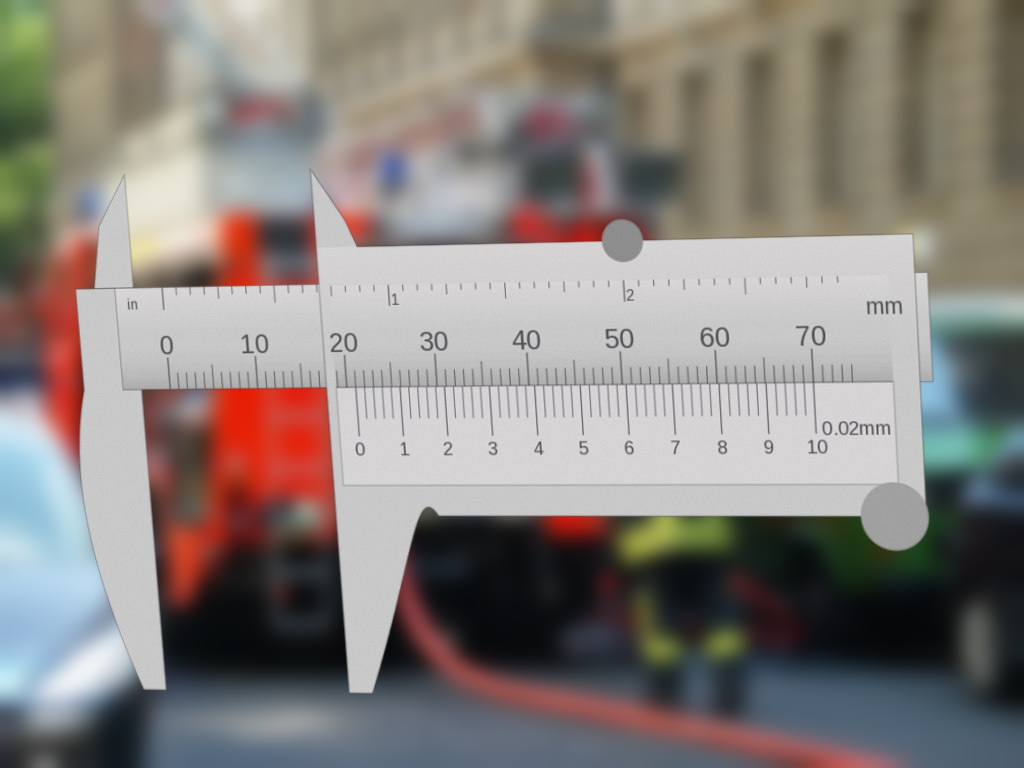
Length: 21.0
